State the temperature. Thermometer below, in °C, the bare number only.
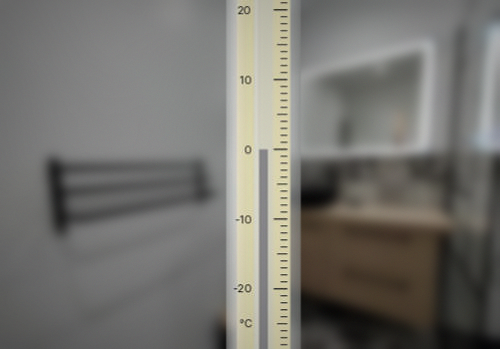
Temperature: 0
